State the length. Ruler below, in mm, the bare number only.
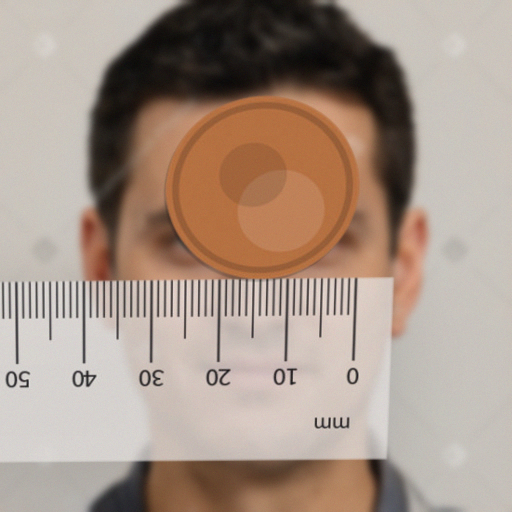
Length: 28
